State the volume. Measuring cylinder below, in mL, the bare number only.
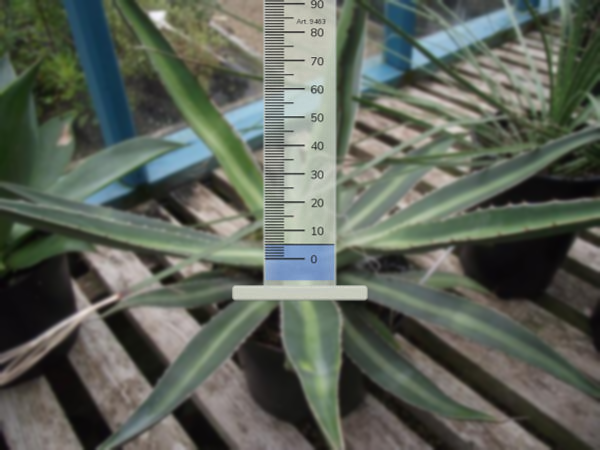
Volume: 5
